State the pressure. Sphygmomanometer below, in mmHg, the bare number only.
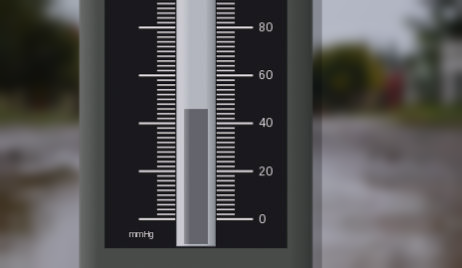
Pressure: 46
